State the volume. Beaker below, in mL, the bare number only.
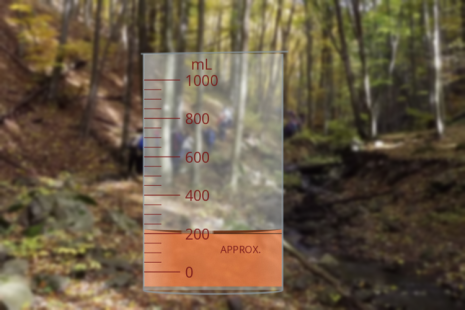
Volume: 200
